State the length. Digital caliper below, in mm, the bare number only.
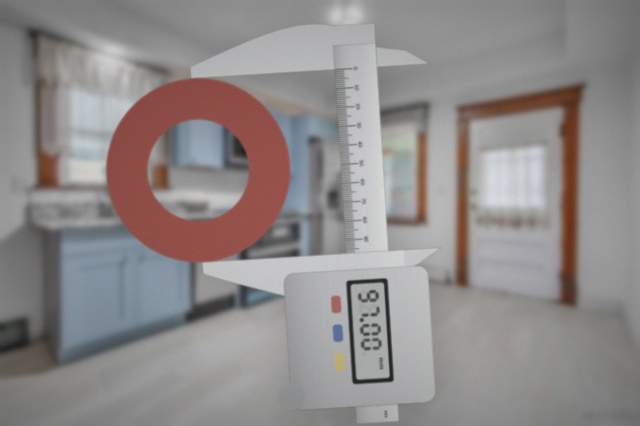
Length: 97.00
